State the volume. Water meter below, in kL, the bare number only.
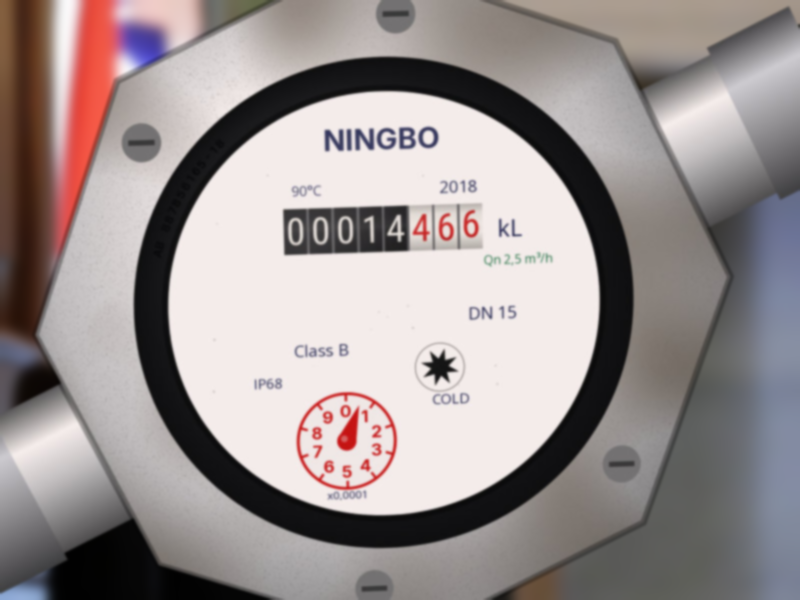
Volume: 14.4660
